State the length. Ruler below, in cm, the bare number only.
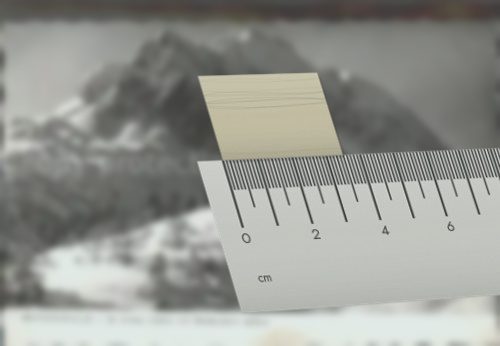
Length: 3.5
